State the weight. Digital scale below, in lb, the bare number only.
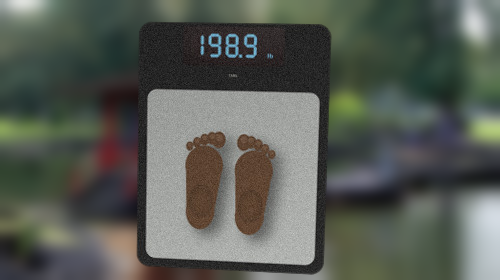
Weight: 198.9
